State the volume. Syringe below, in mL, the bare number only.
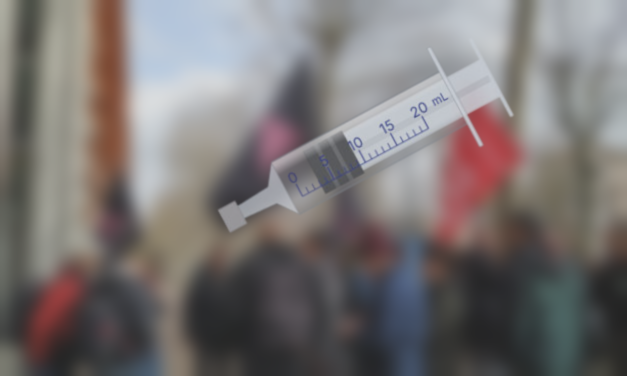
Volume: 3
